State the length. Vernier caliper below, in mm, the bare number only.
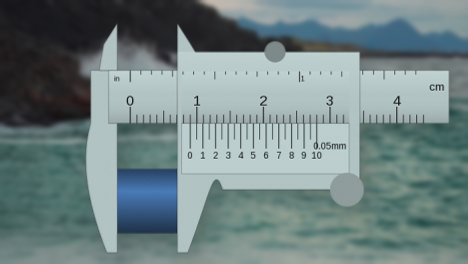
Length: 9.0
